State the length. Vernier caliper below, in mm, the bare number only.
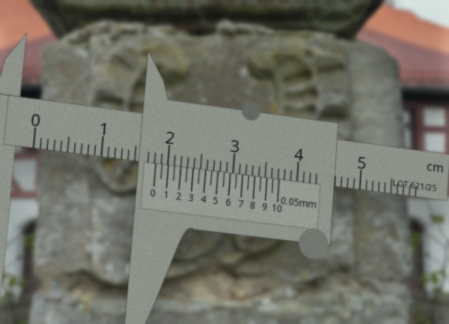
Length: 18.2
